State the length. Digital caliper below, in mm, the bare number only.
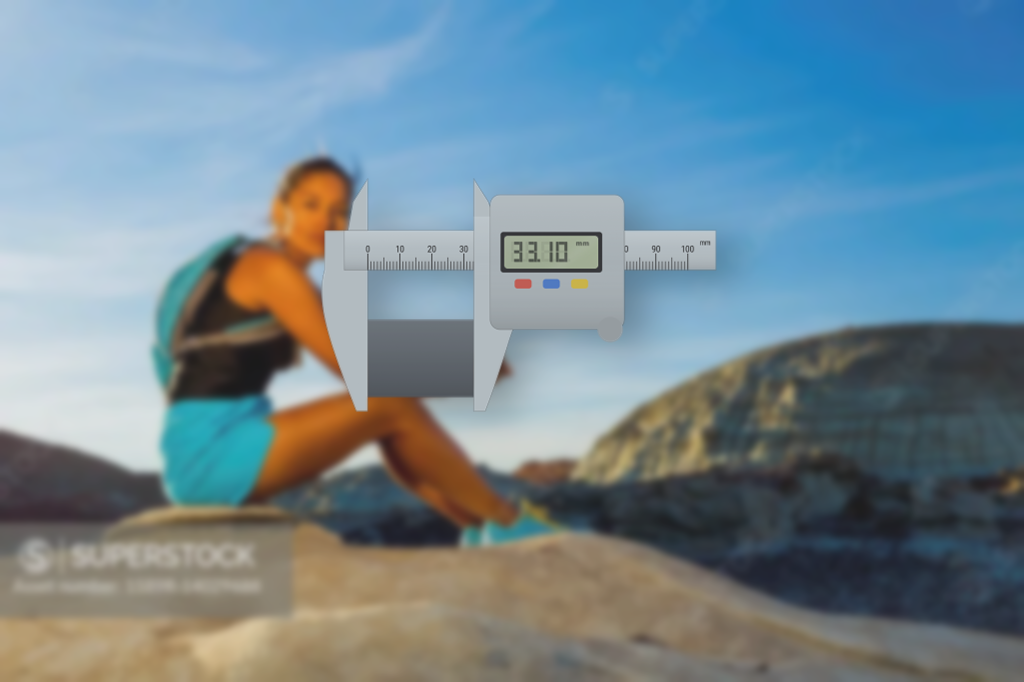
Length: 33.10
